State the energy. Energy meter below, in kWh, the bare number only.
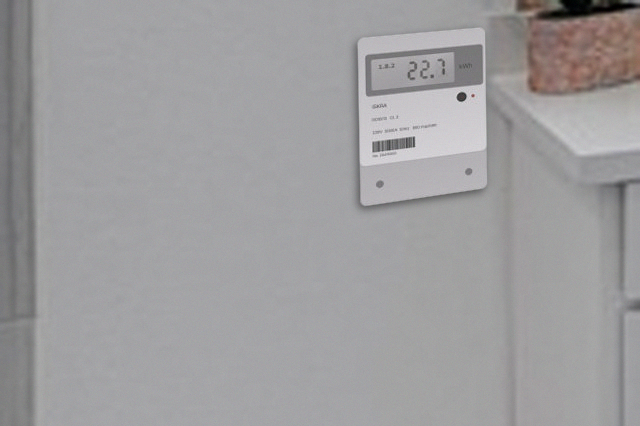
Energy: 22.7
